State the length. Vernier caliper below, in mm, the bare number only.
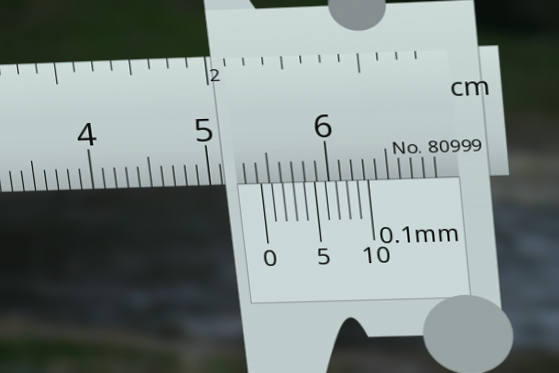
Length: 54.3
